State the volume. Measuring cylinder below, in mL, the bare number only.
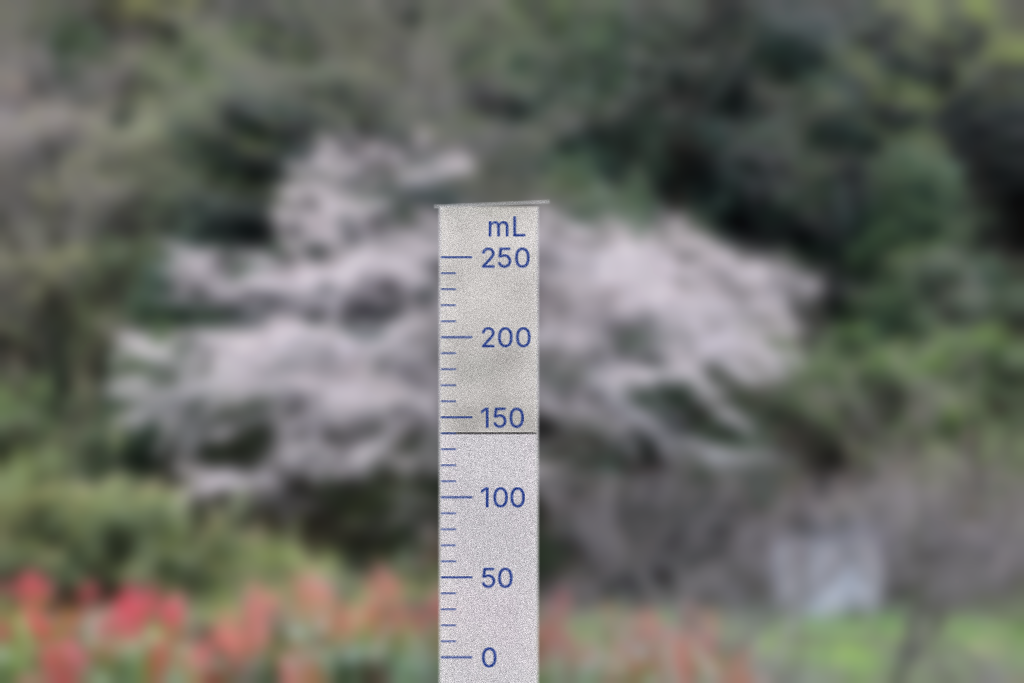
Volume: 140
